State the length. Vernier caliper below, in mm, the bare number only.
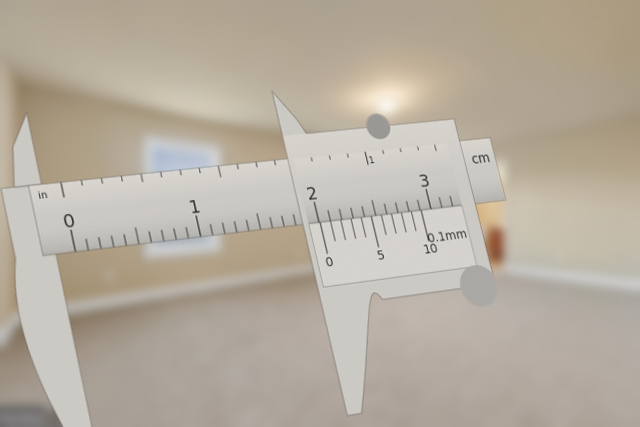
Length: 20.1
